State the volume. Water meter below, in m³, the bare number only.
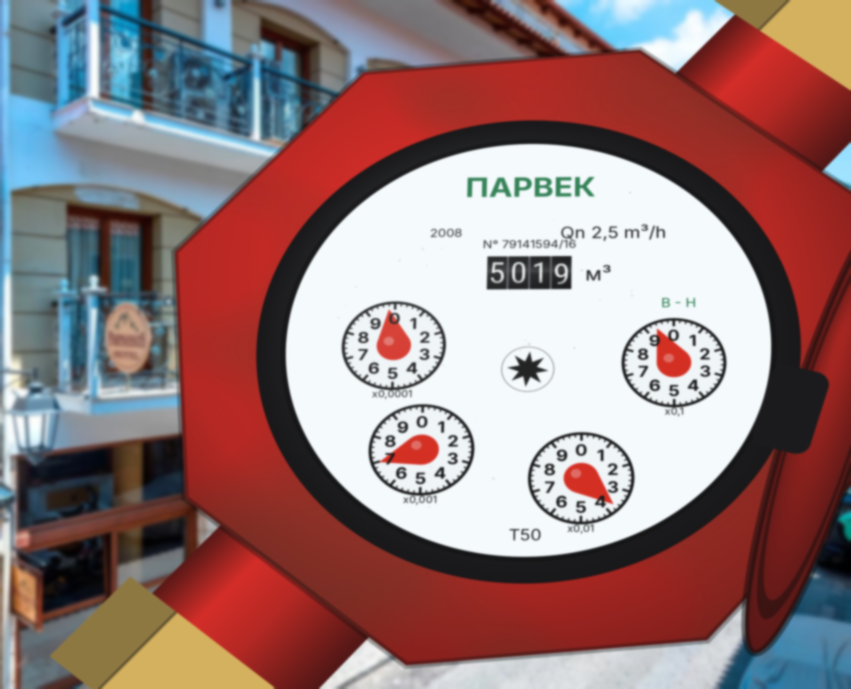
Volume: 5018.9369
